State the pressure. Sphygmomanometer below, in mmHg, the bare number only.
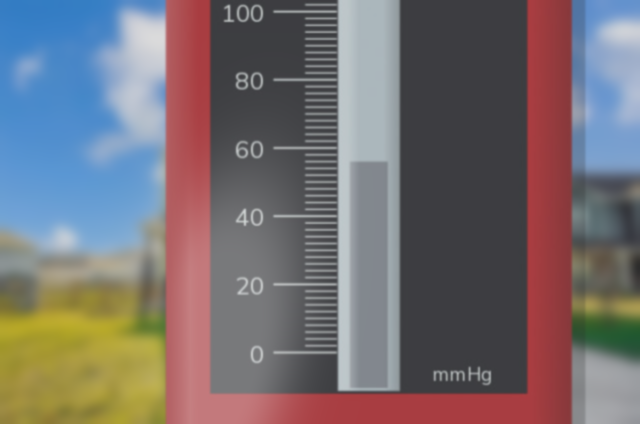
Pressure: 56
